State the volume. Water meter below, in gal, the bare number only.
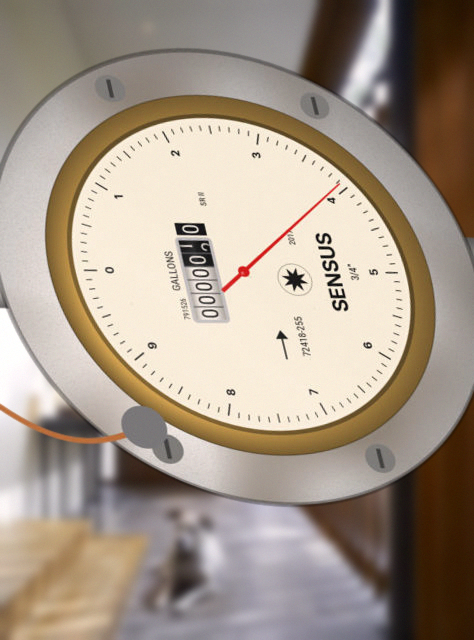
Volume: 13.9
